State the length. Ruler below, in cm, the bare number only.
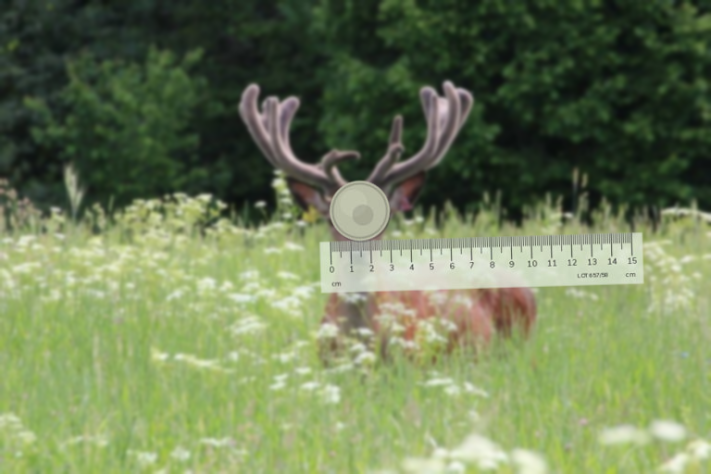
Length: 3
